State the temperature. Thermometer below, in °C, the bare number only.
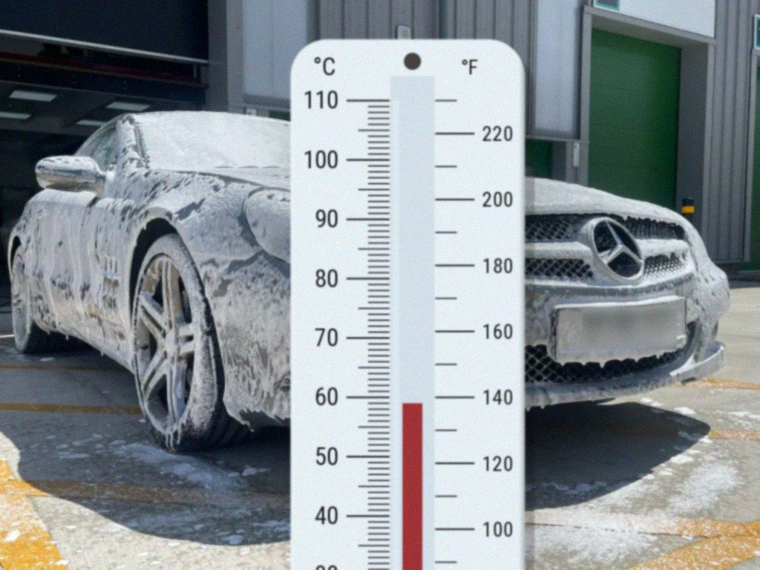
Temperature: 59
